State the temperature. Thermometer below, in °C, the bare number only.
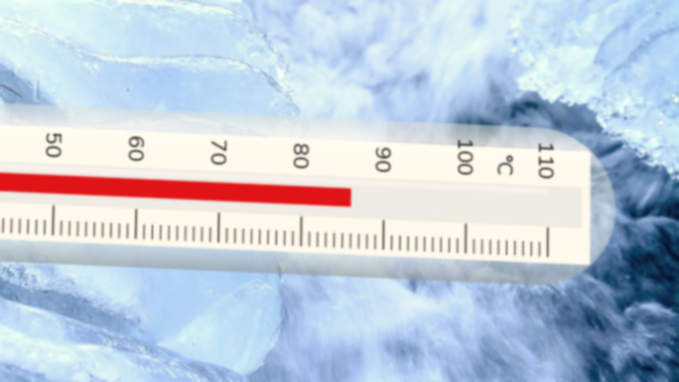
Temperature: 86
